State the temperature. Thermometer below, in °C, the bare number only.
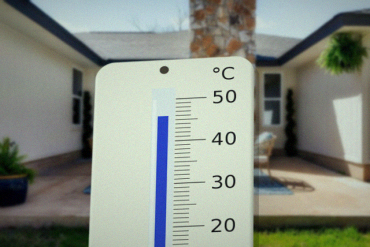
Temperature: 46
